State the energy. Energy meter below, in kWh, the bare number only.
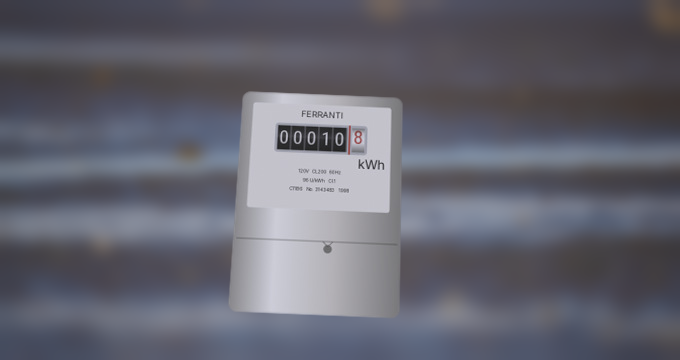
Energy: 10.8
